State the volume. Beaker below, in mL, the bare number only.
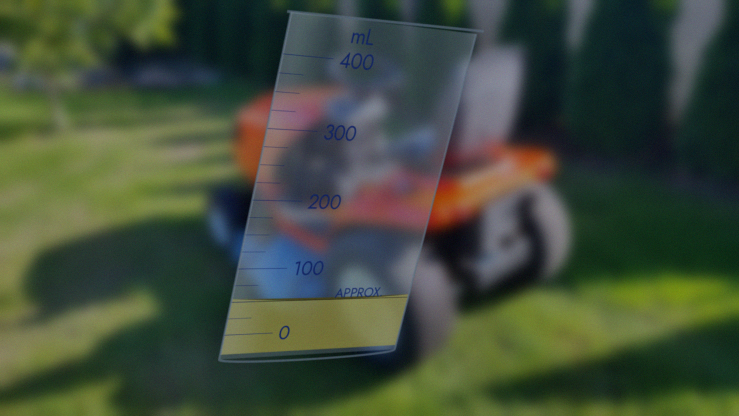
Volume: 50
